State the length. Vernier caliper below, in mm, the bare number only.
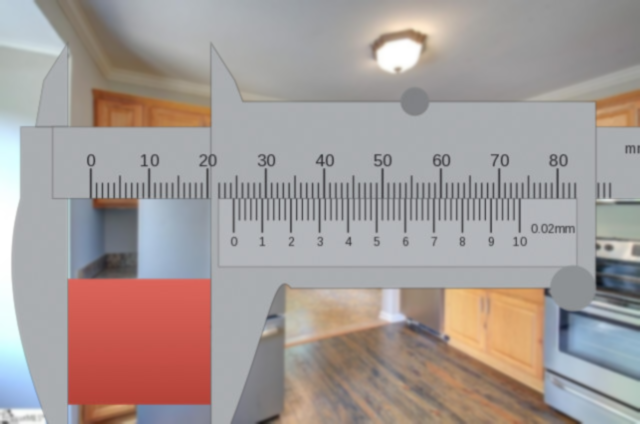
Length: 24.5
